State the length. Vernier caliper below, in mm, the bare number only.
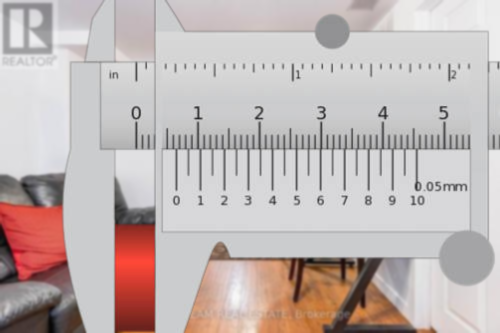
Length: 6.5
